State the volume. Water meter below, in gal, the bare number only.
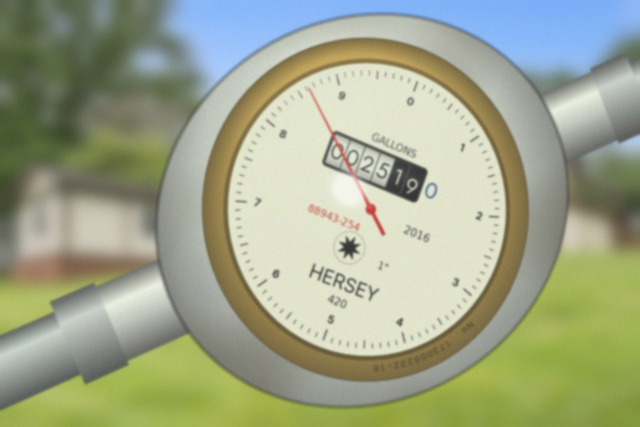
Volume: 25188.6
